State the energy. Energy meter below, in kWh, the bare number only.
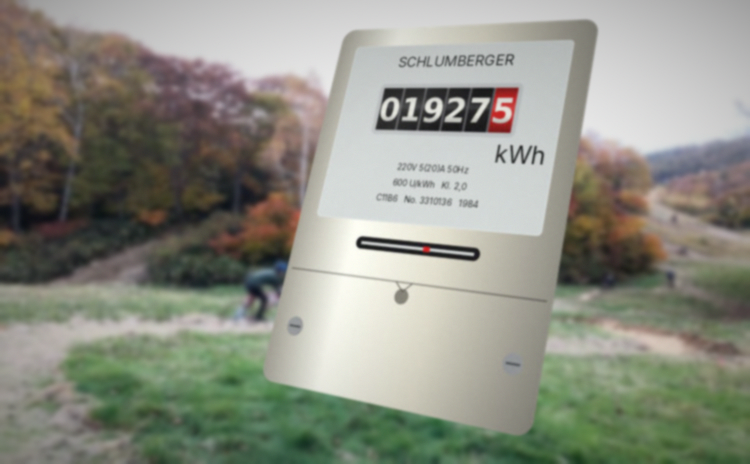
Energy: 1927.5
